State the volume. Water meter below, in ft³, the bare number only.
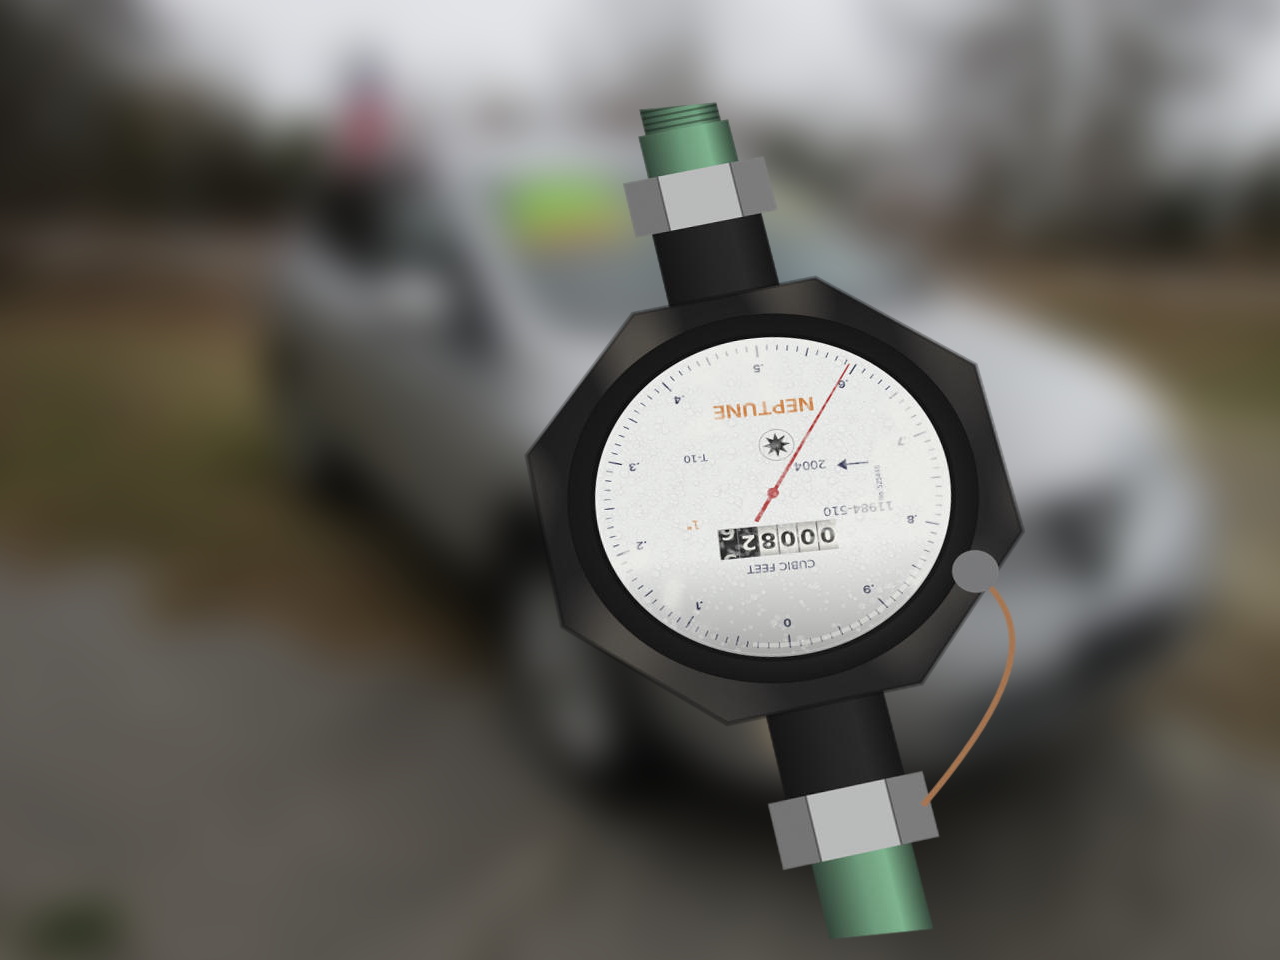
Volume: 825.59
